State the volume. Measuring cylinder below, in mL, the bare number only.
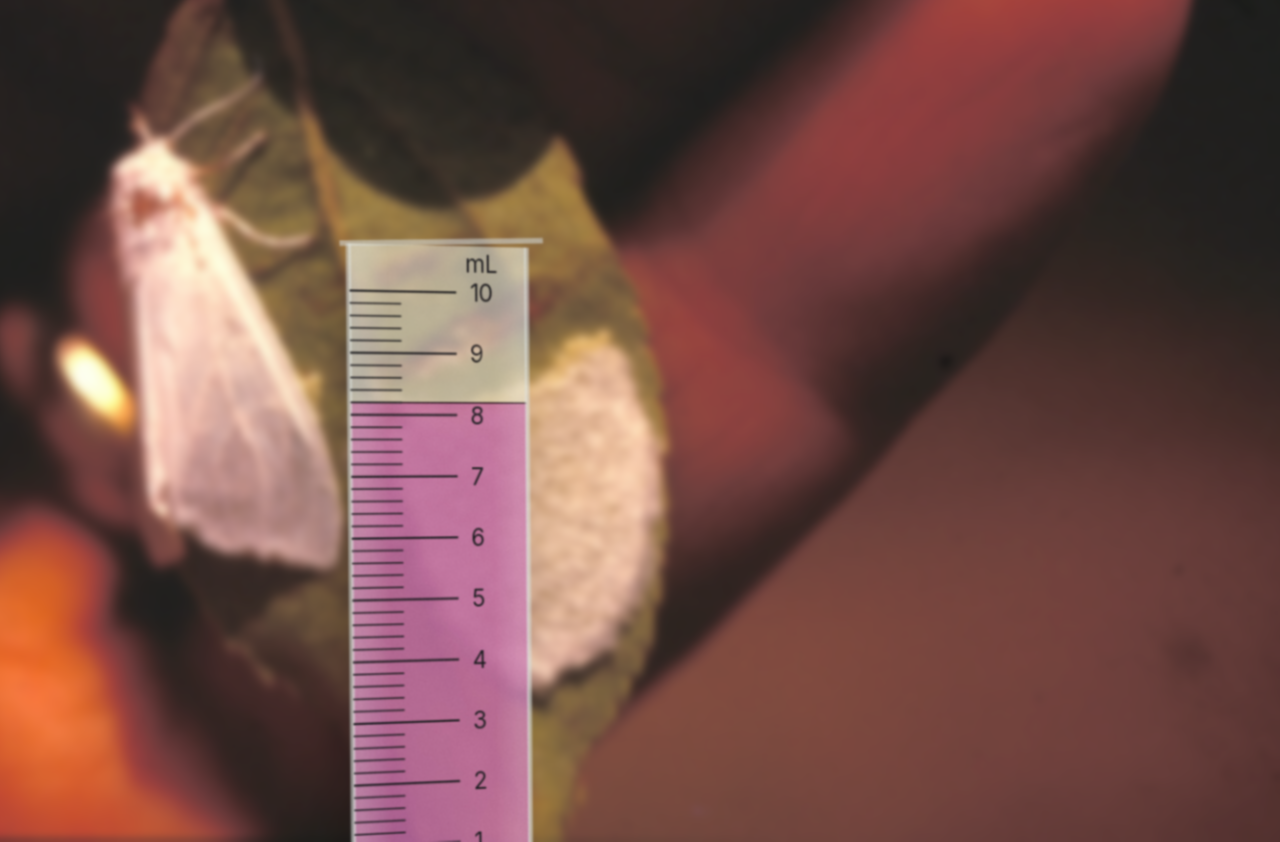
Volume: 8.2
